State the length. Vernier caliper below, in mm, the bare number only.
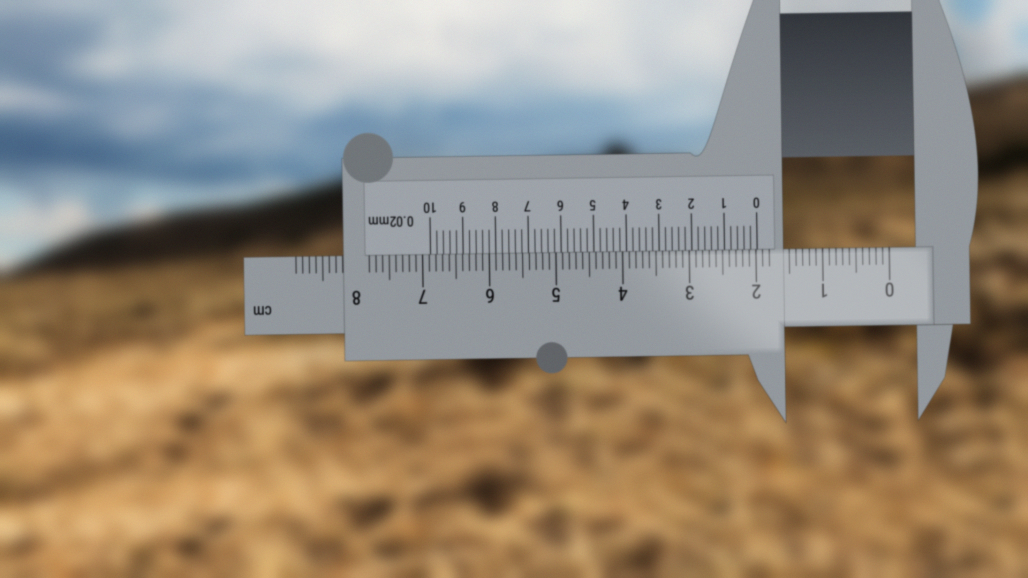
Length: 19.8
